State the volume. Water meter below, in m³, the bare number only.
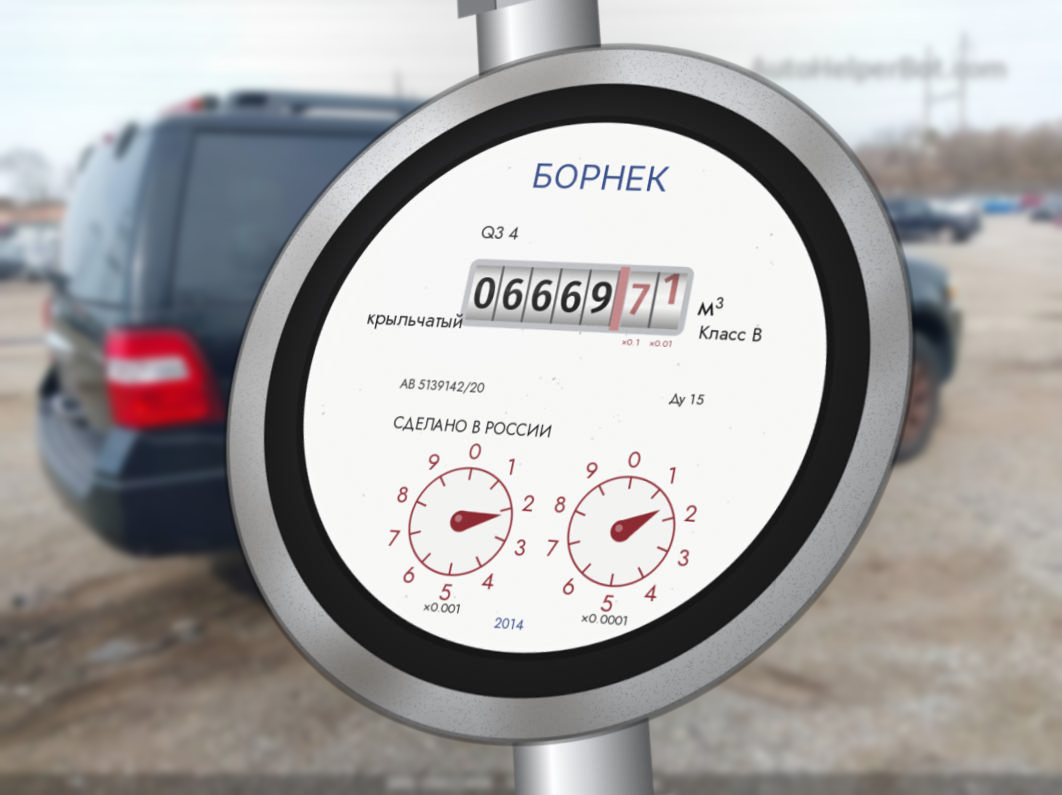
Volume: 6669.7121
